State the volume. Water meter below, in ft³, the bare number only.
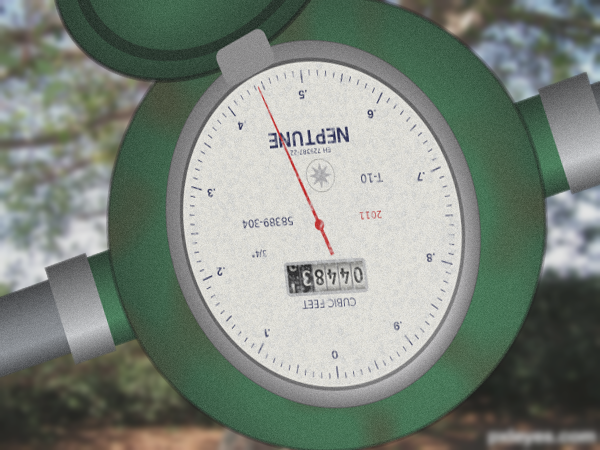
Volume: 44831.44
